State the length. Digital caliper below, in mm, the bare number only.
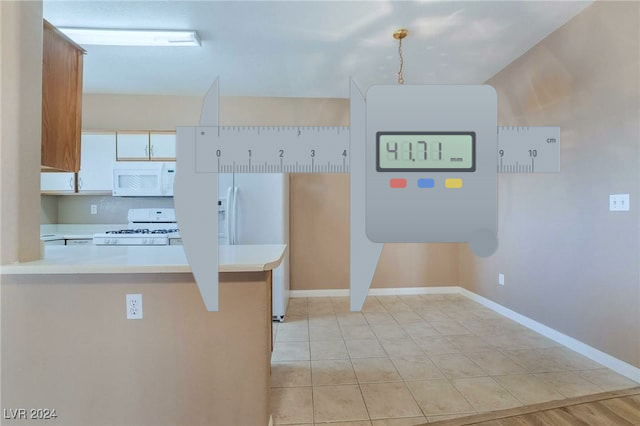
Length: 41.71
